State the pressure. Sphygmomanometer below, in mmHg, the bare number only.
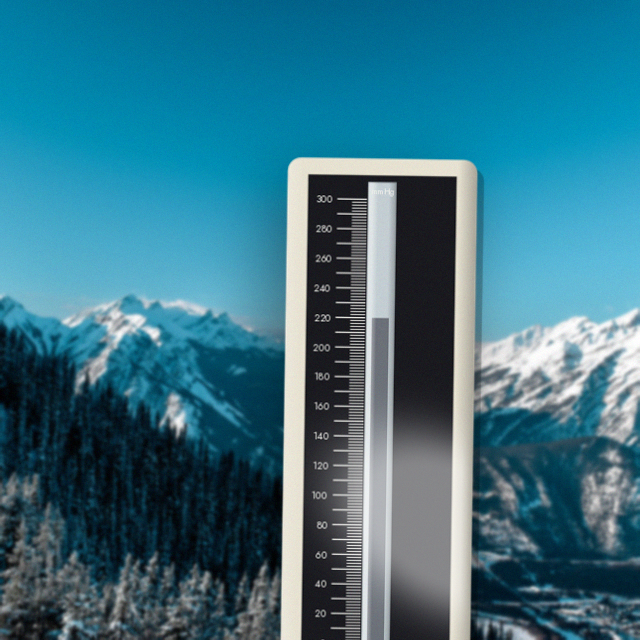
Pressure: 220
